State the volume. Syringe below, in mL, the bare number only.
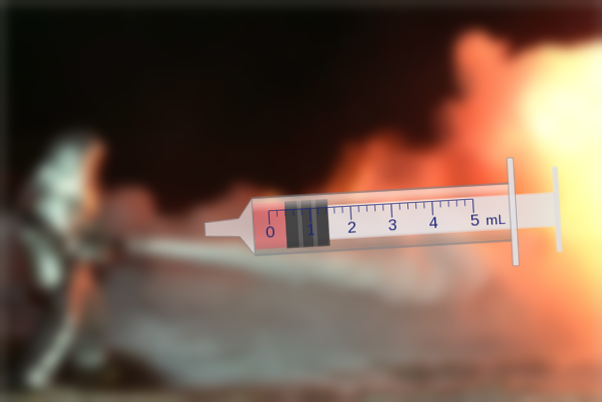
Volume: 0.4
